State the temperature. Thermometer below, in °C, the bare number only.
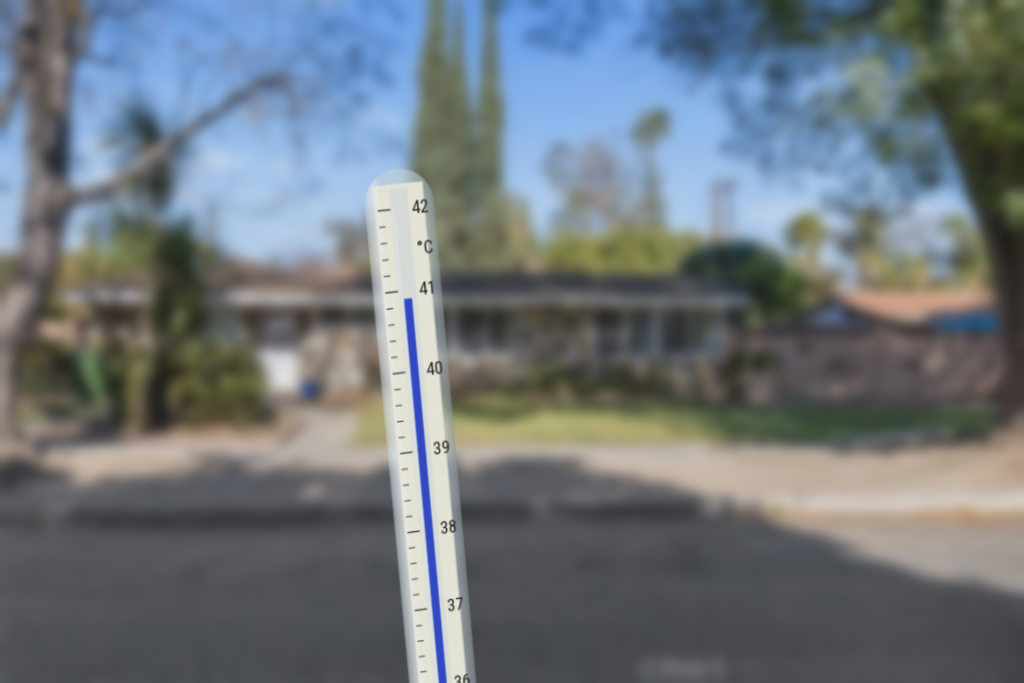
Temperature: 40.9
